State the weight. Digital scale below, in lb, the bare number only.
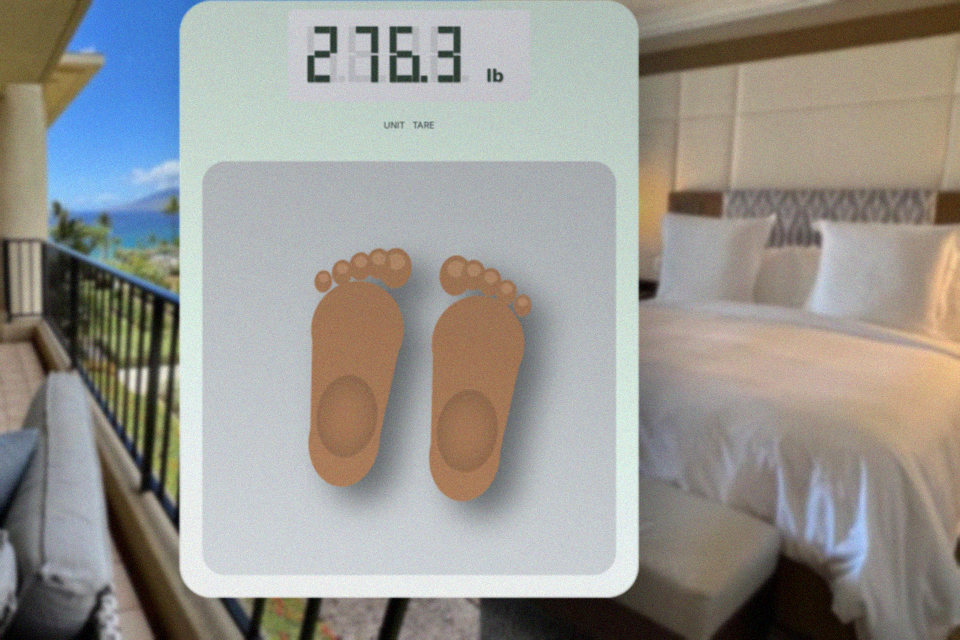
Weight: 276.3
